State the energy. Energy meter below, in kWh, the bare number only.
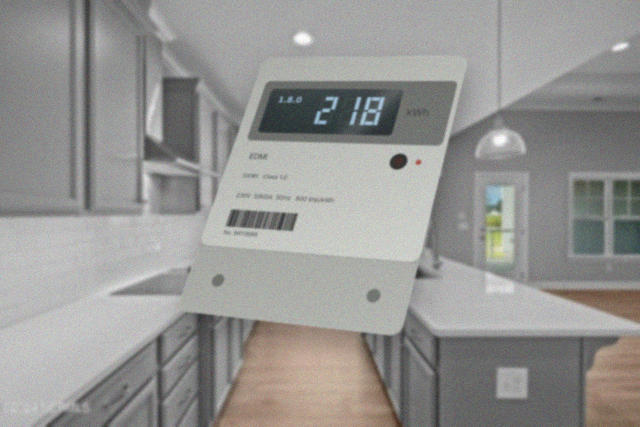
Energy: 218
